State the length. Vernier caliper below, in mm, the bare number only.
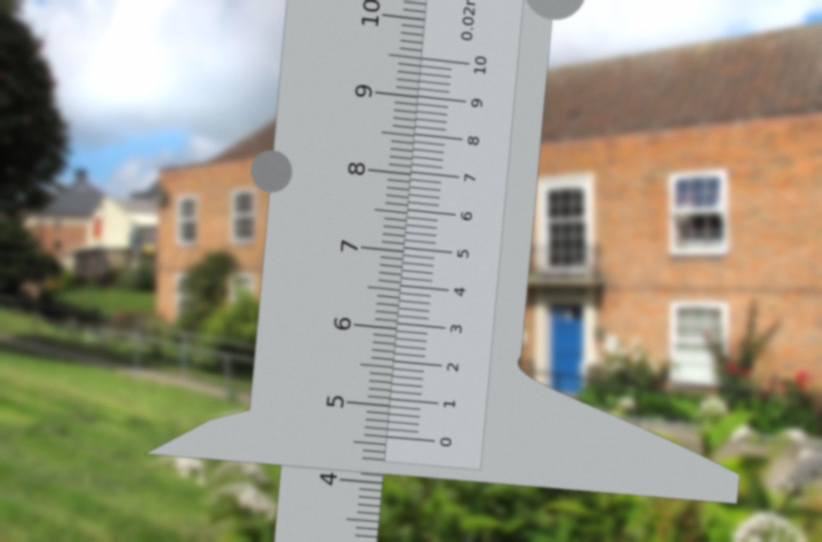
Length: 46.0
